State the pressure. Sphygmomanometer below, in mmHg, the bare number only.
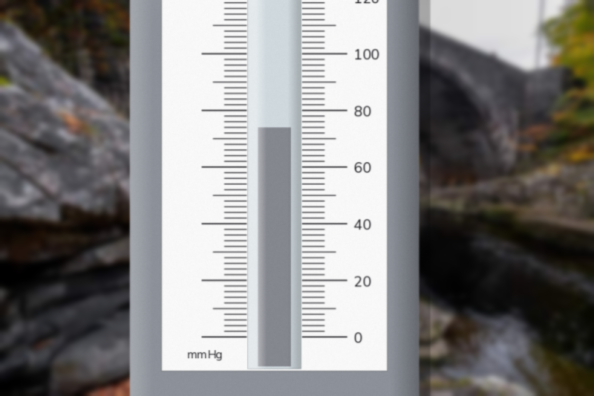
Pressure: 74
